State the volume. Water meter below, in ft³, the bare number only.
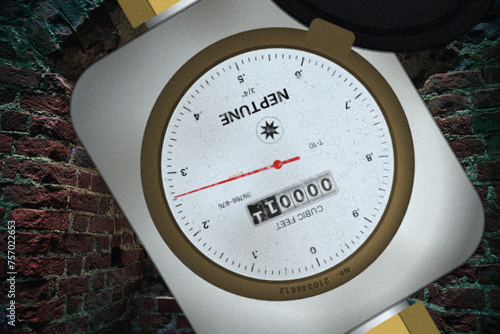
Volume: 11.26
